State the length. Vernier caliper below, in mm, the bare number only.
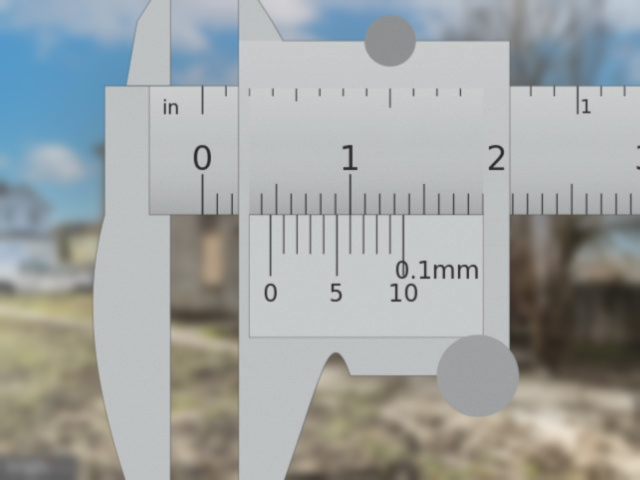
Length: 4.6
